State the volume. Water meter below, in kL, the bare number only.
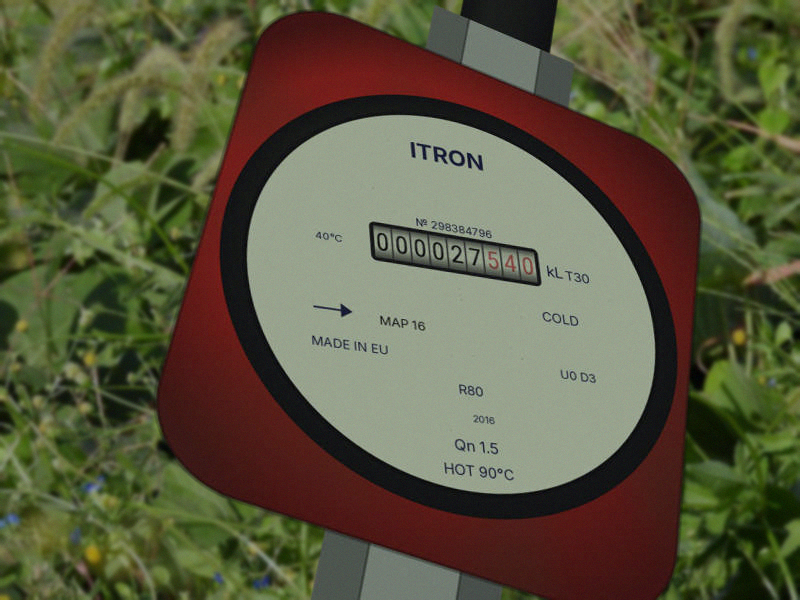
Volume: 27.540
